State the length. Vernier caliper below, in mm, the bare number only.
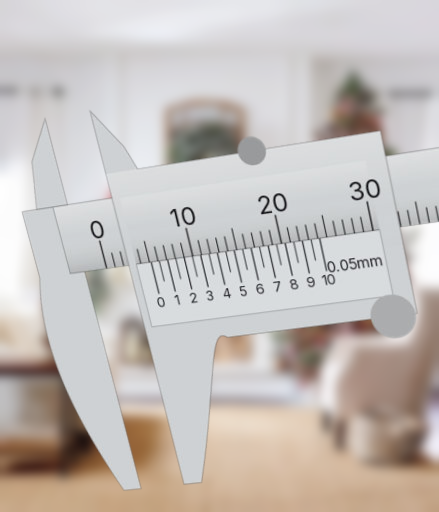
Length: 5.2
